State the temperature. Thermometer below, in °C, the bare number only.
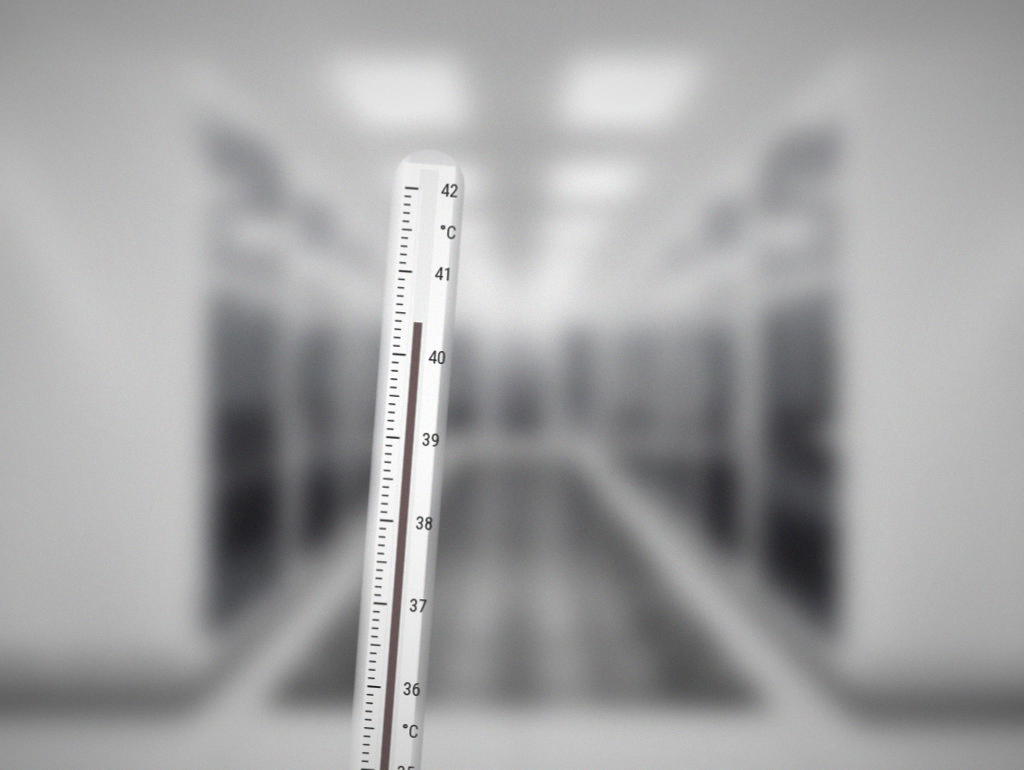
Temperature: 40.4
